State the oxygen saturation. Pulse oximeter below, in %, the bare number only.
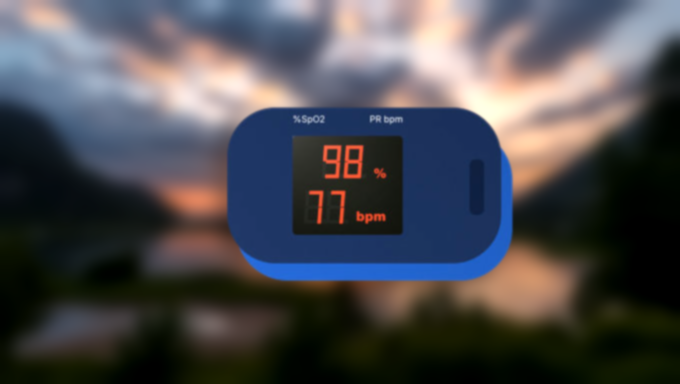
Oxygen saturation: 98
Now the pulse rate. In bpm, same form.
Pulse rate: 77
